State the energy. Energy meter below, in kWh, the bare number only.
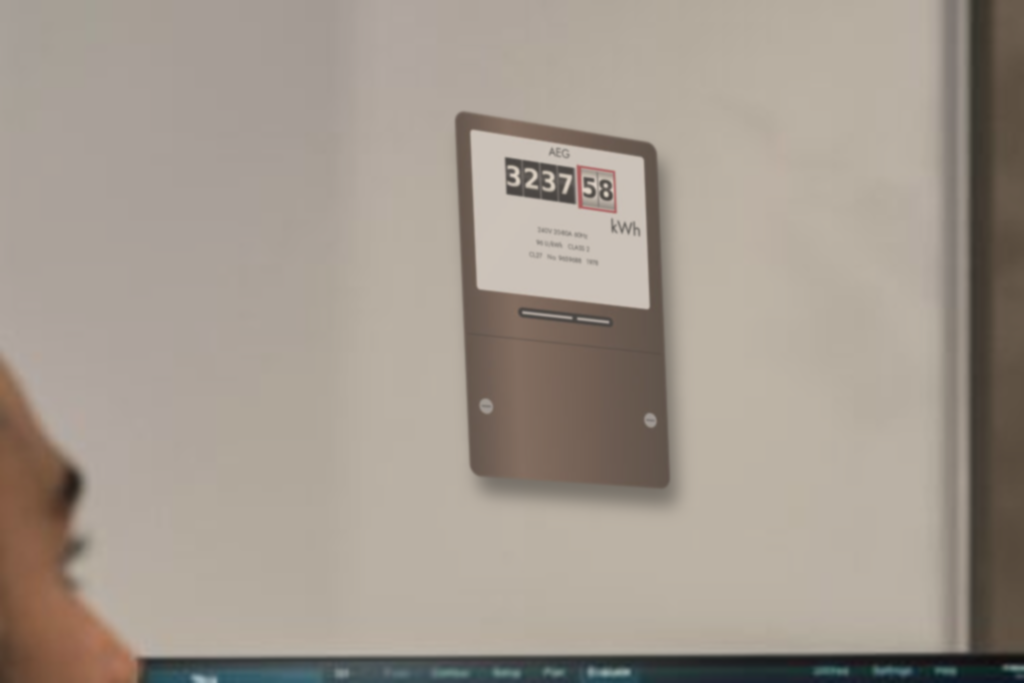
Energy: 3237.58
